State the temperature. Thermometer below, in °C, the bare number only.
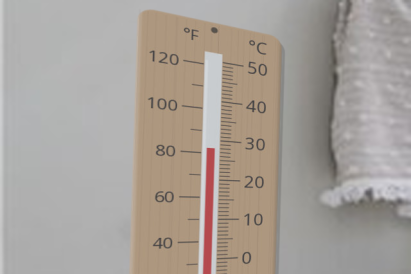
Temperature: 28
